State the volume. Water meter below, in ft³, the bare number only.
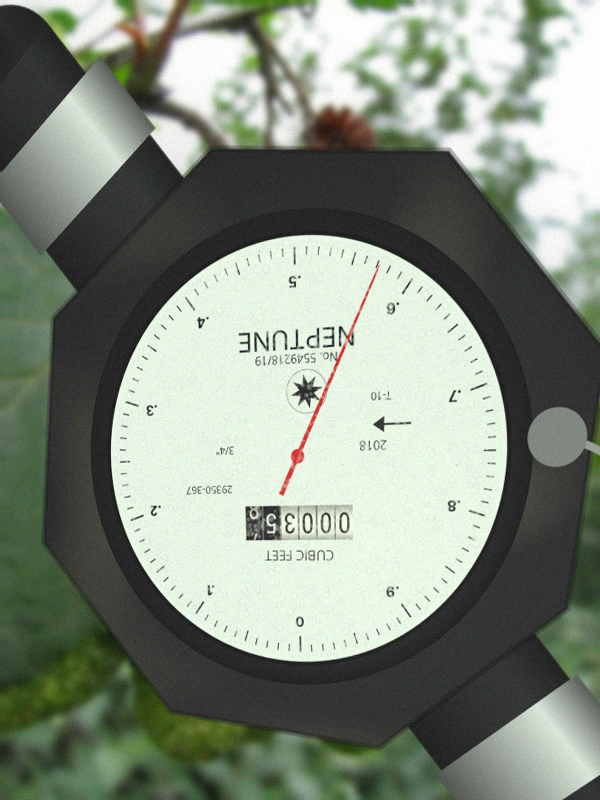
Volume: 357.57
